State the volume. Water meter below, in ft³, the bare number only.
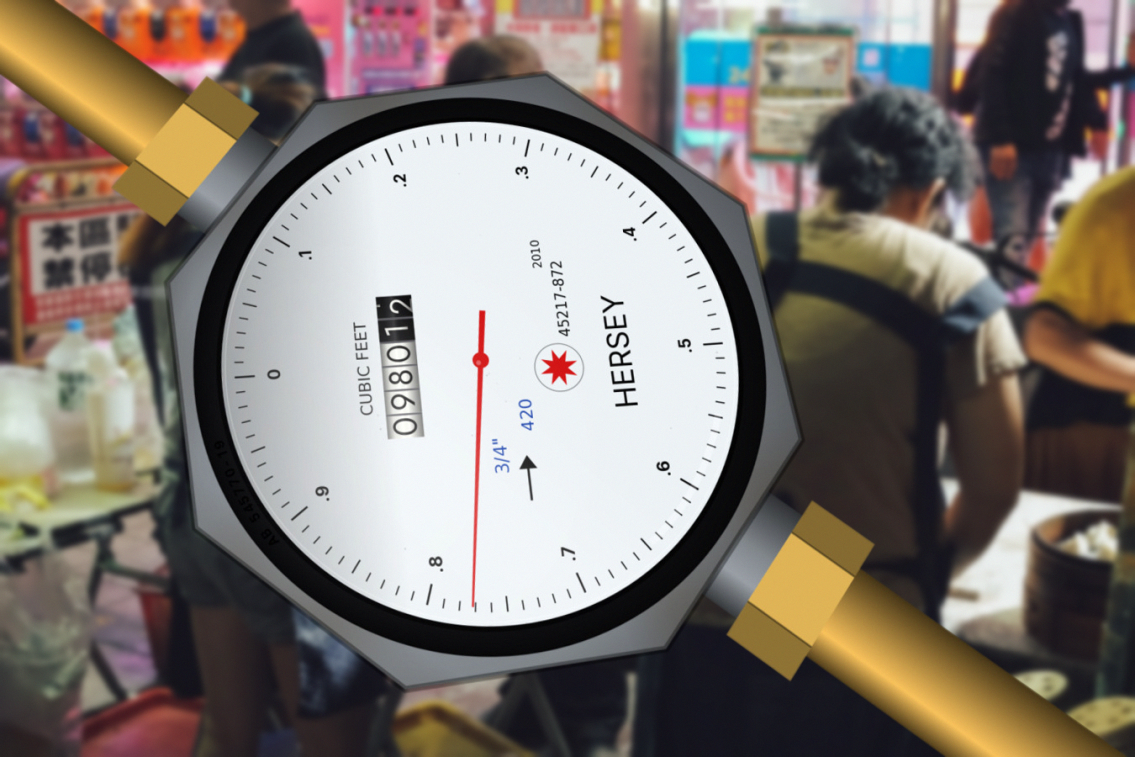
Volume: 98011.77
